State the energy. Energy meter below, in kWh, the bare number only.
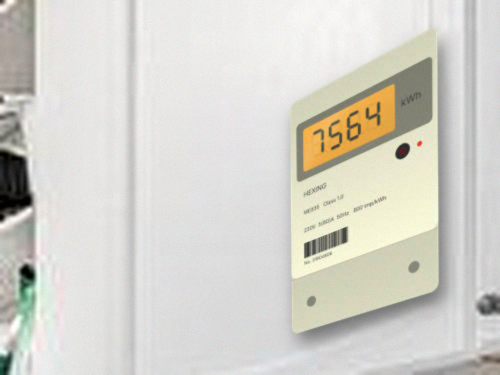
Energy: 7564
